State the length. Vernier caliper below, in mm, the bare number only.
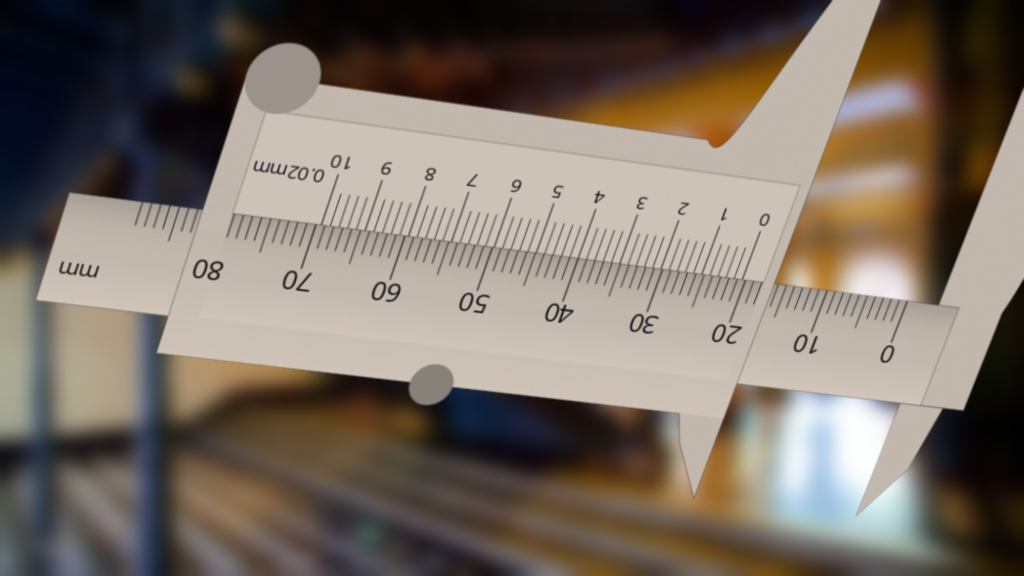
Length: 20.4
